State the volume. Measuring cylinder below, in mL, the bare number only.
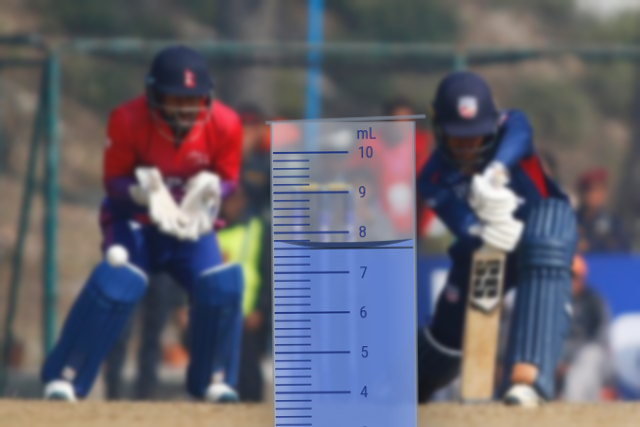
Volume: 7.6
